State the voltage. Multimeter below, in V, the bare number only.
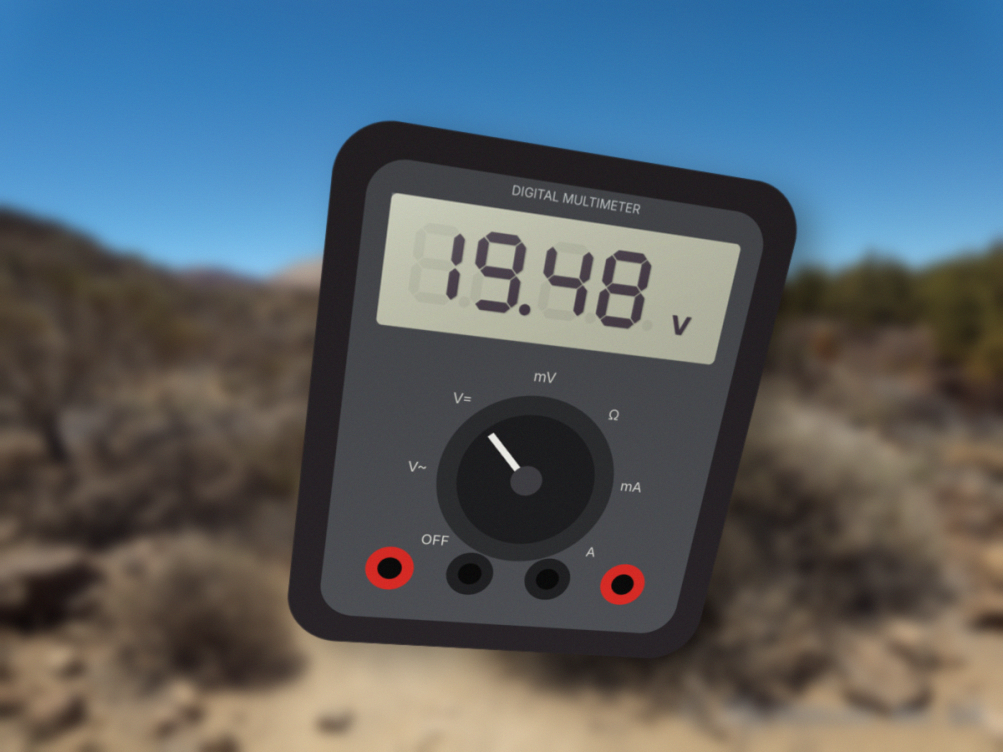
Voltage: 19.48
